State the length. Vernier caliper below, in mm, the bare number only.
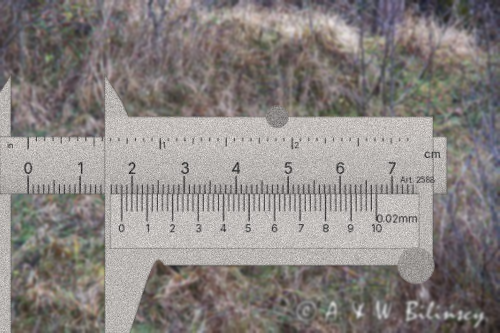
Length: 18.0
